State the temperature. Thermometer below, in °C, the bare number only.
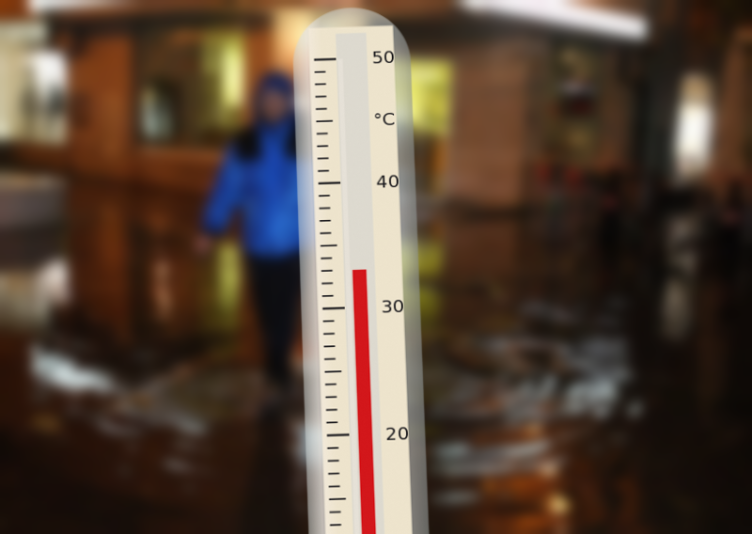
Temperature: 33
